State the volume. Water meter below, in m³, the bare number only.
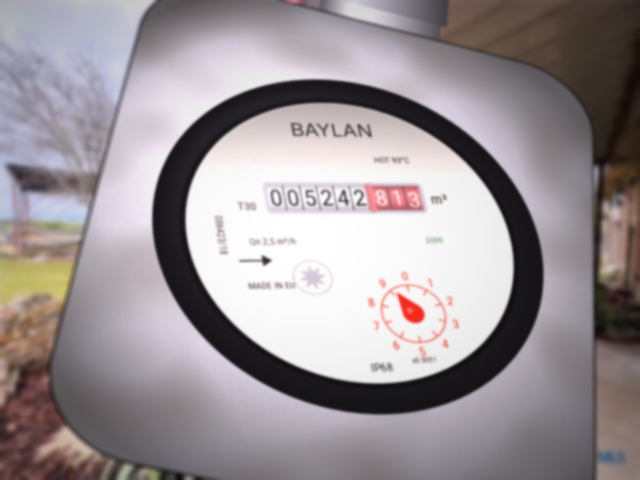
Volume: 5242.8129
